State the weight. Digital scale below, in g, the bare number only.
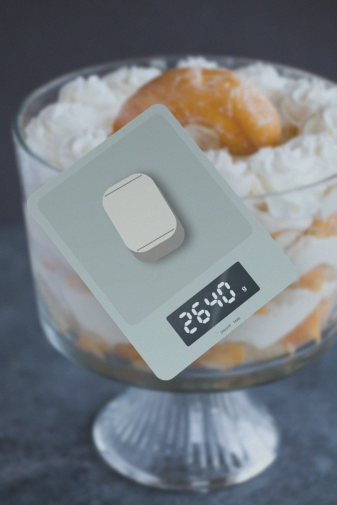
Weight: 2640
